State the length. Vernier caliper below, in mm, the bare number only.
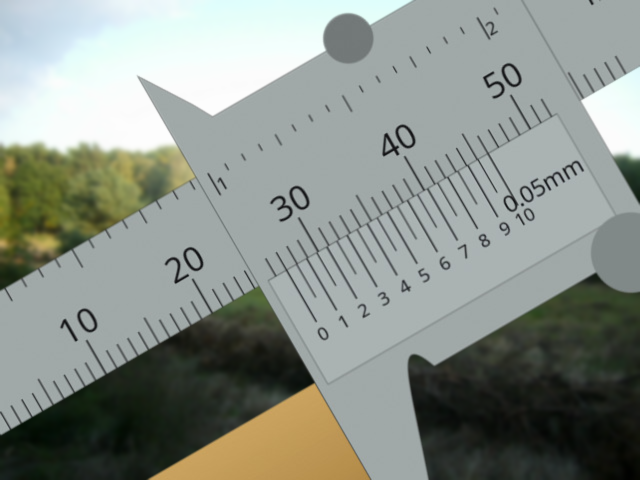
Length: 27.0
